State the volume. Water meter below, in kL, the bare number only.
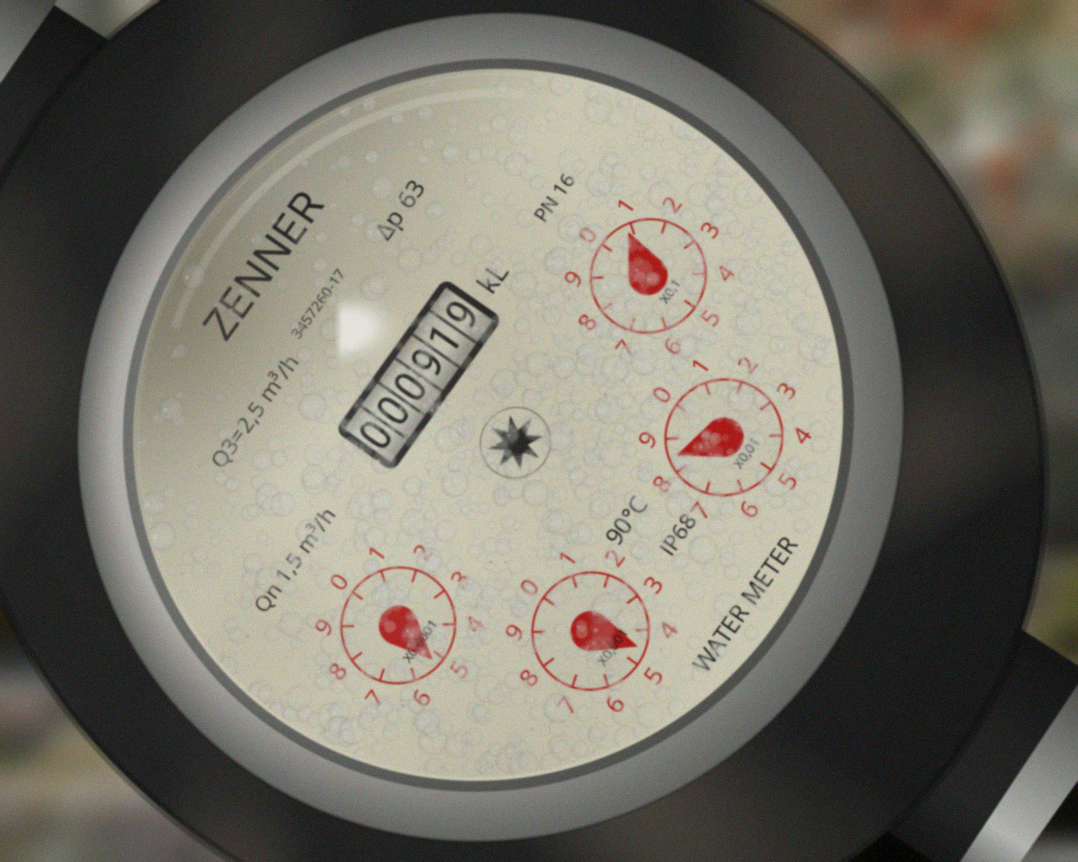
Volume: 919.0845
